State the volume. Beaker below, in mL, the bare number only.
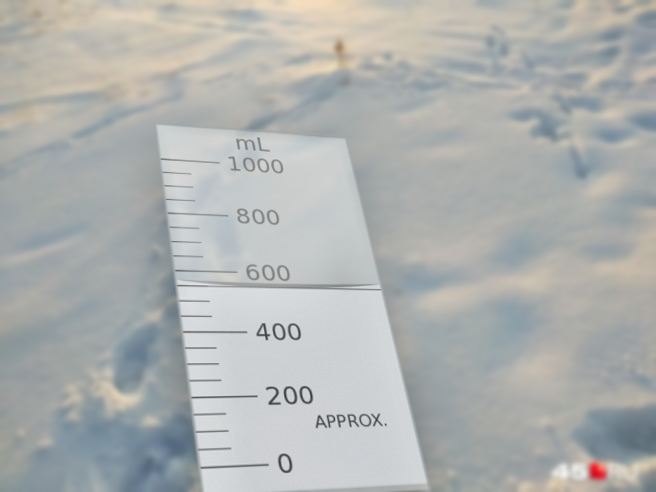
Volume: 550
